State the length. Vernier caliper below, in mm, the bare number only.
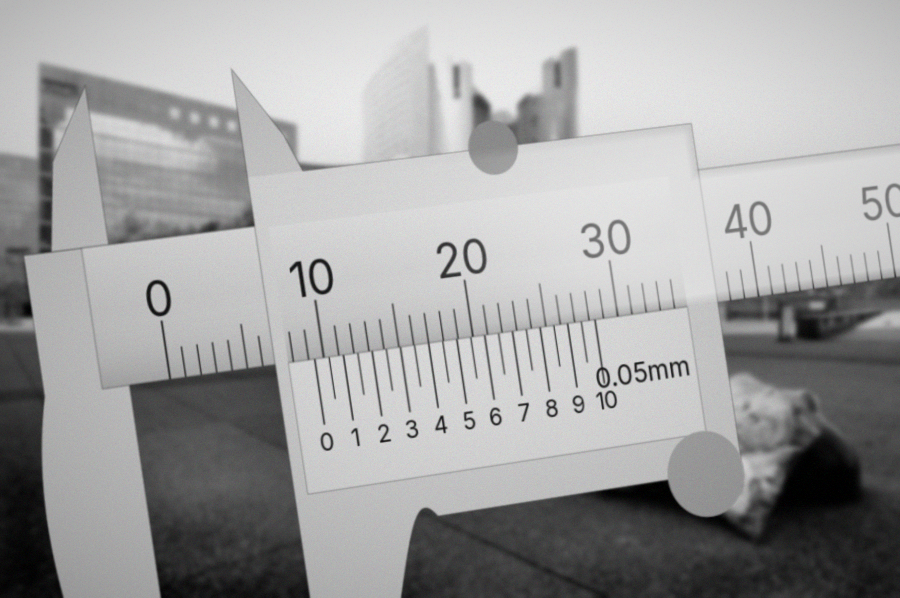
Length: 9.4
